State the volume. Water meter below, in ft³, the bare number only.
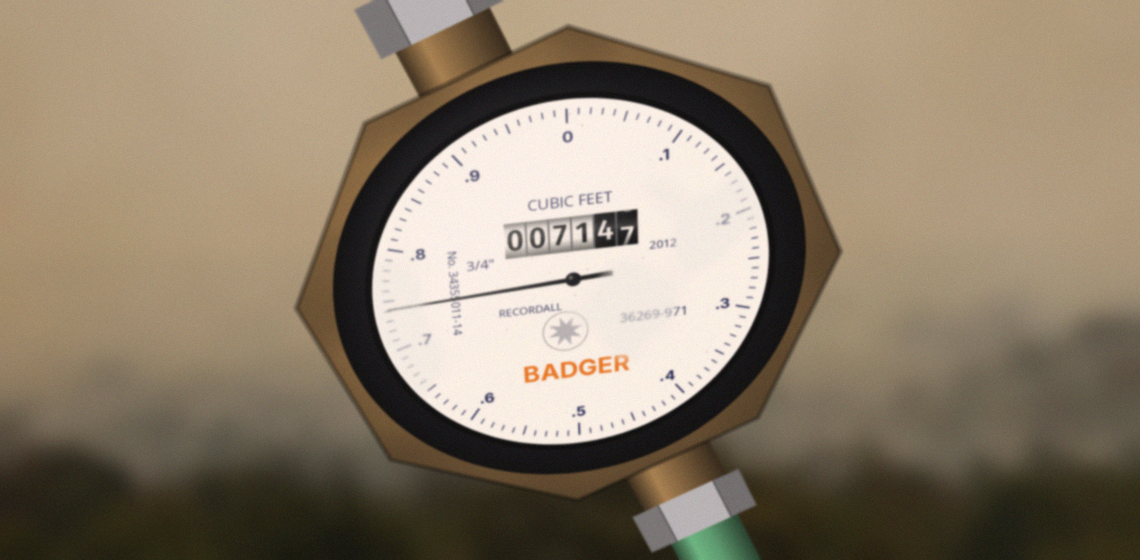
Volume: 7146.74
